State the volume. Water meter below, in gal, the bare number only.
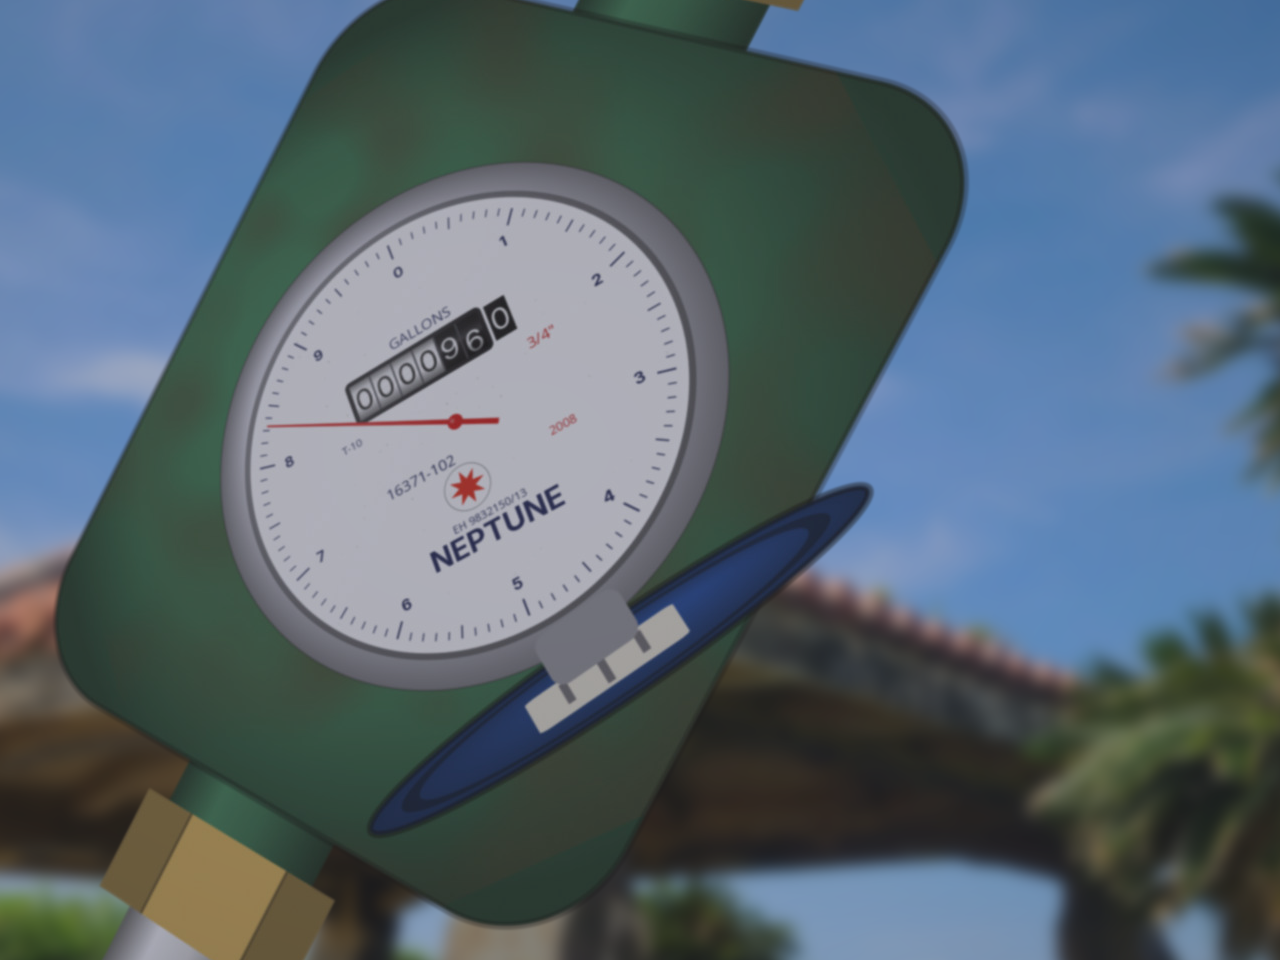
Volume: 958.3
